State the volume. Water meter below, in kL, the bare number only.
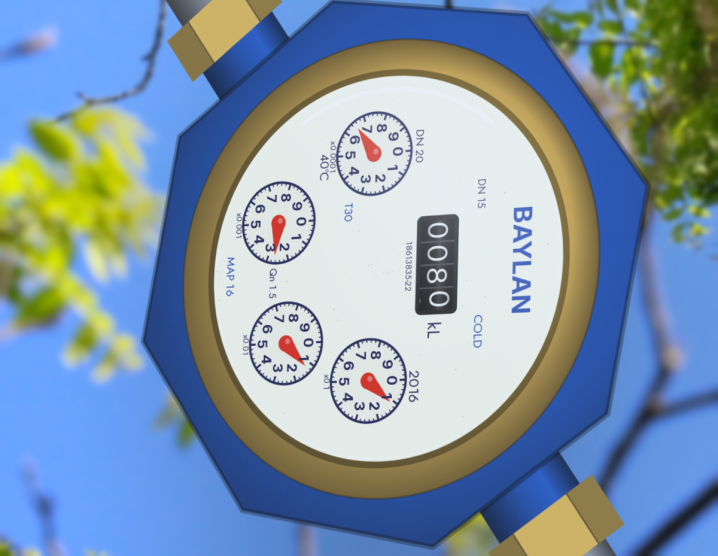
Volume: 80.1126
